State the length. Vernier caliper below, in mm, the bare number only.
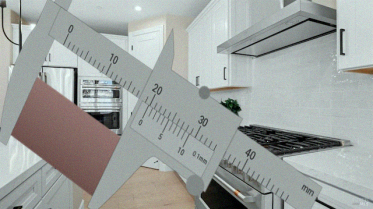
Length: 19.8
